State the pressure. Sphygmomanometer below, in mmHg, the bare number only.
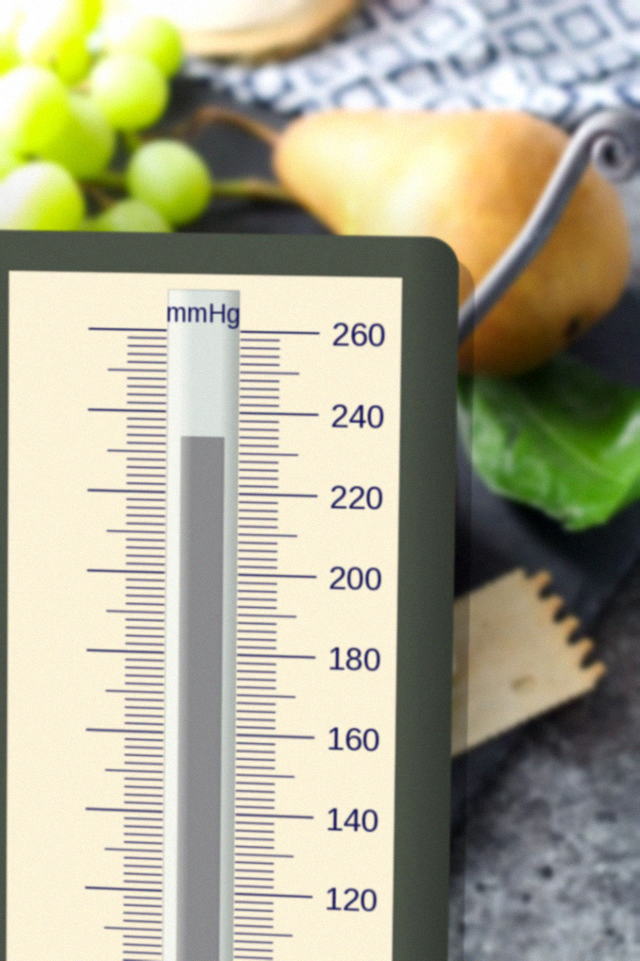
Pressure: 234
